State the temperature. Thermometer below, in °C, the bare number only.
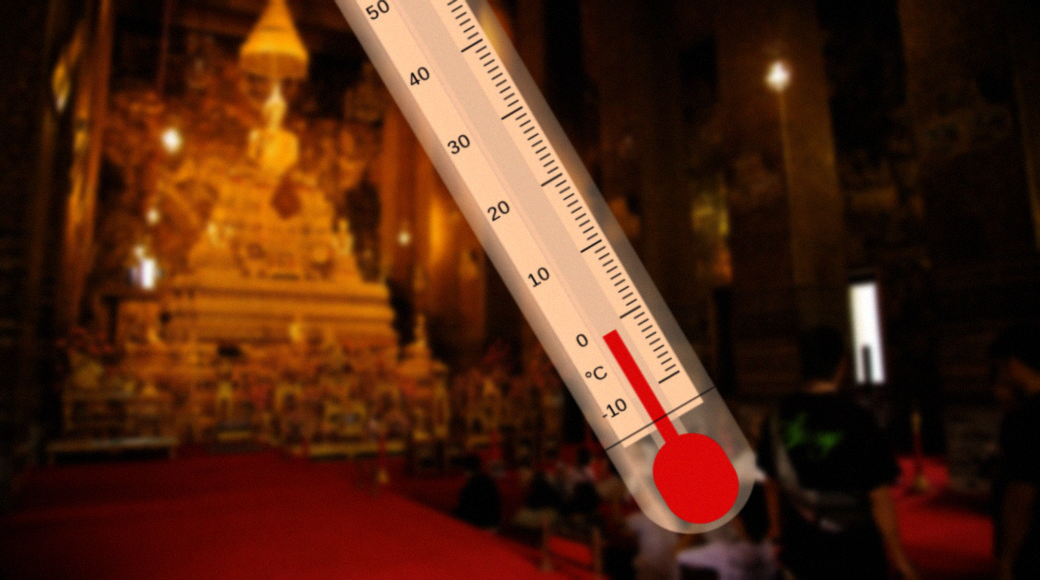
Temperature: -1
